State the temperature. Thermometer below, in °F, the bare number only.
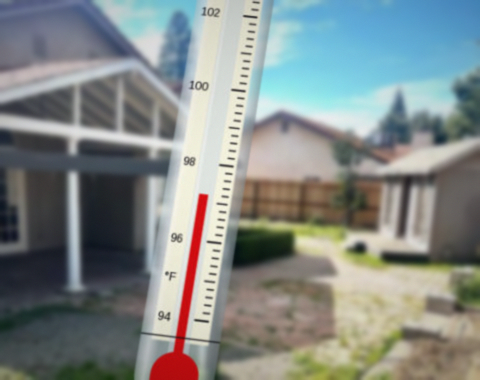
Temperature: 97.2
